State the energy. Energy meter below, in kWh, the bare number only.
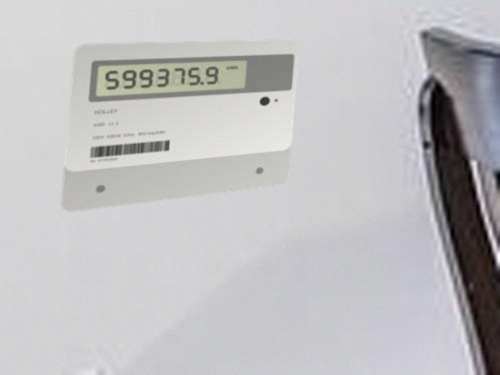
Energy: 599375.9
